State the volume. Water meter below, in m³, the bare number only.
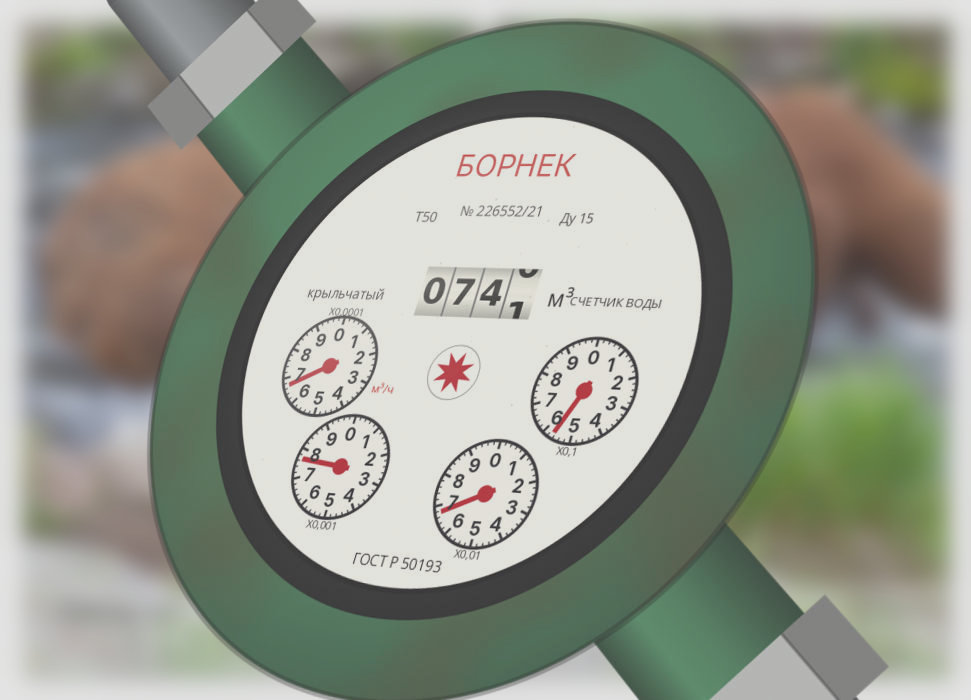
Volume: 740.5676
